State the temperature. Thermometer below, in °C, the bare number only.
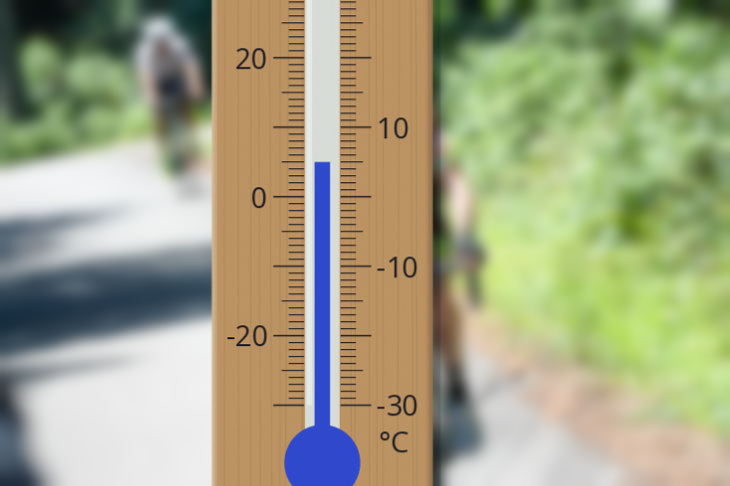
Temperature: 5
